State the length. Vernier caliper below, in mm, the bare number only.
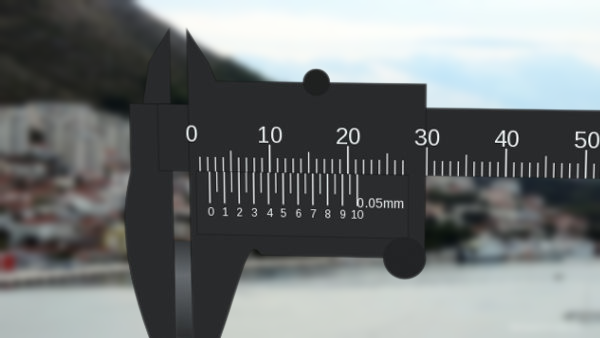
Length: 2.2
